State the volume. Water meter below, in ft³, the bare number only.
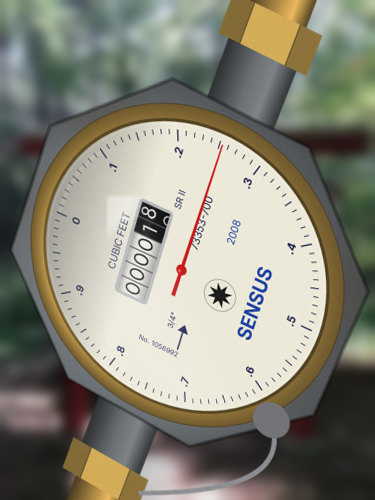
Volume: 18.25
